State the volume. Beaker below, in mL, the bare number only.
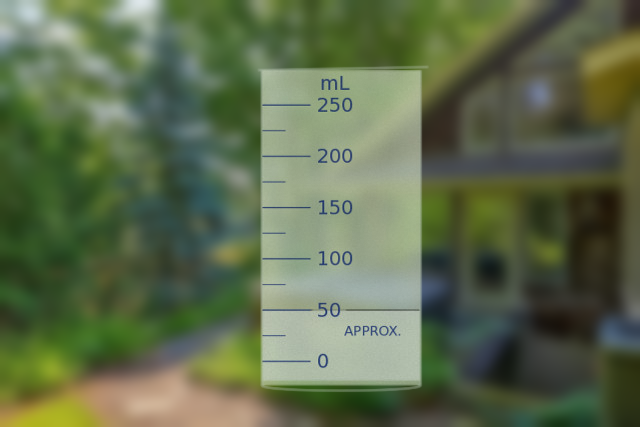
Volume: 50
